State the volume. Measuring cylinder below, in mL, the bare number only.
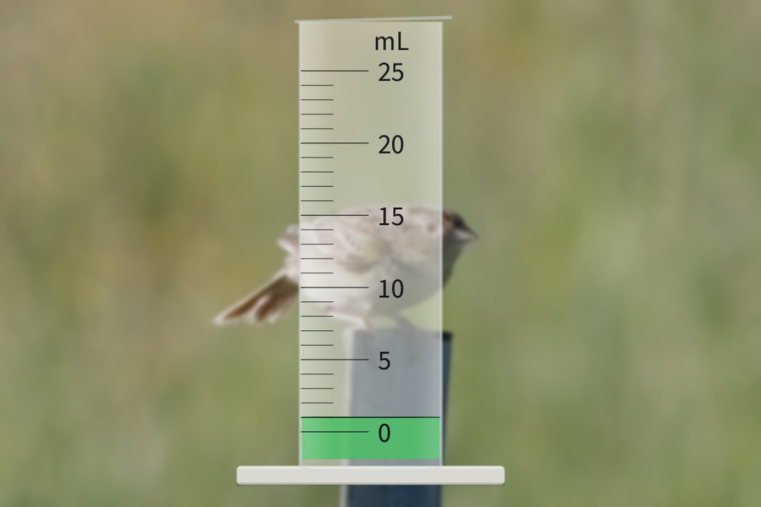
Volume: 1
